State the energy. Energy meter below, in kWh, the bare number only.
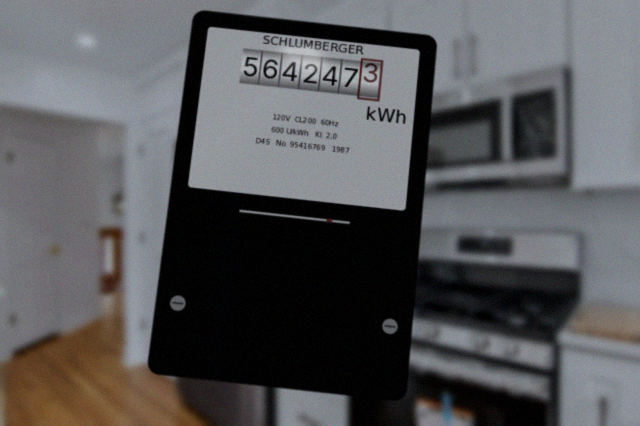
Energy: 564247.3
